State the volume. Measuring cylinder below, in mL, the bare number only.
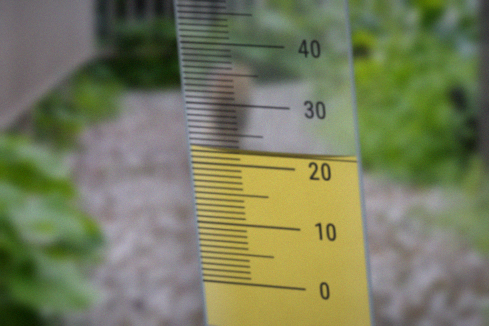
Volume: 22
